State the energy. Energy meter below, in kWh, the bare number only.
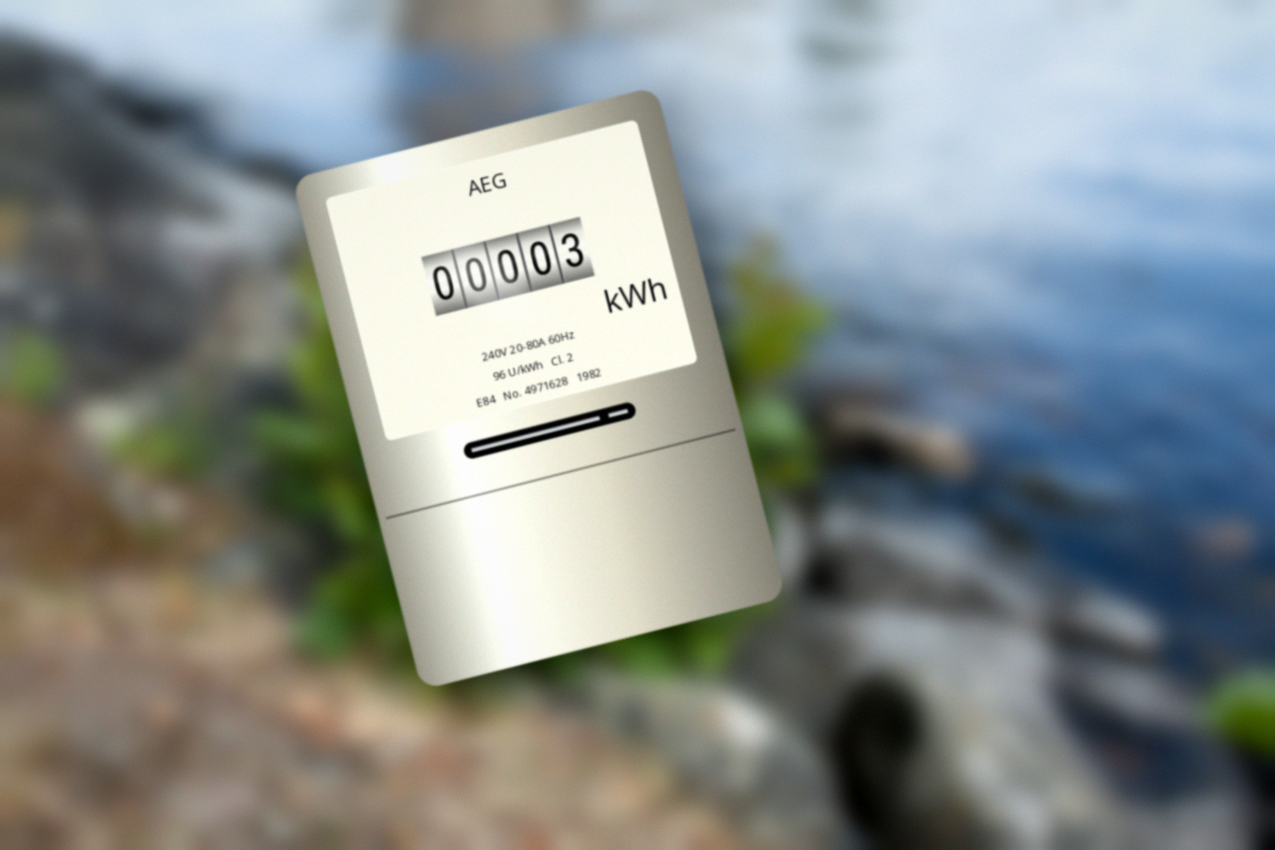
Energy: 3
